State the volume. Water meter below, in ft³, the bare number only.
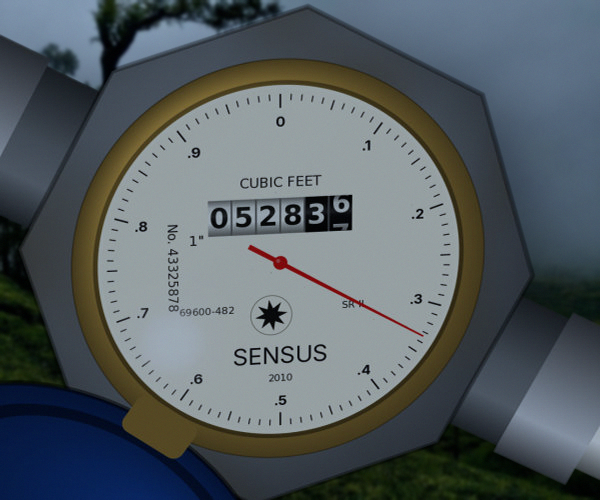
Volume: 52836.33
